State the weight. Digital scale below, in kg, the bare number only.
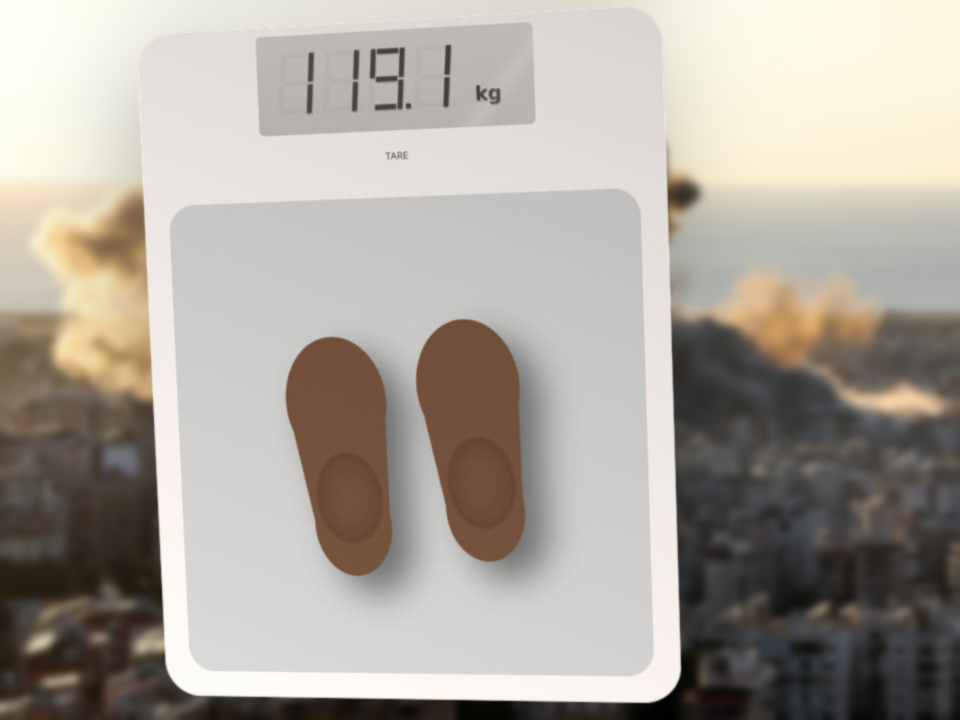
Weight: 119.1
